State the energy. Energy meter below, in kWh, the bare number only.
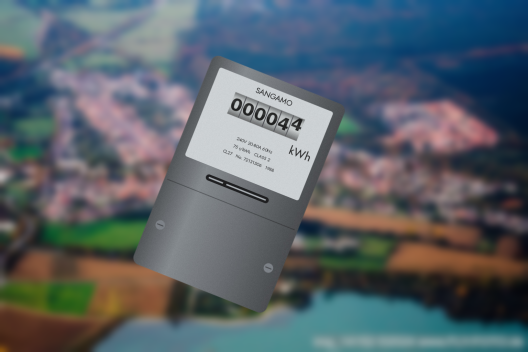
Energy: 44
